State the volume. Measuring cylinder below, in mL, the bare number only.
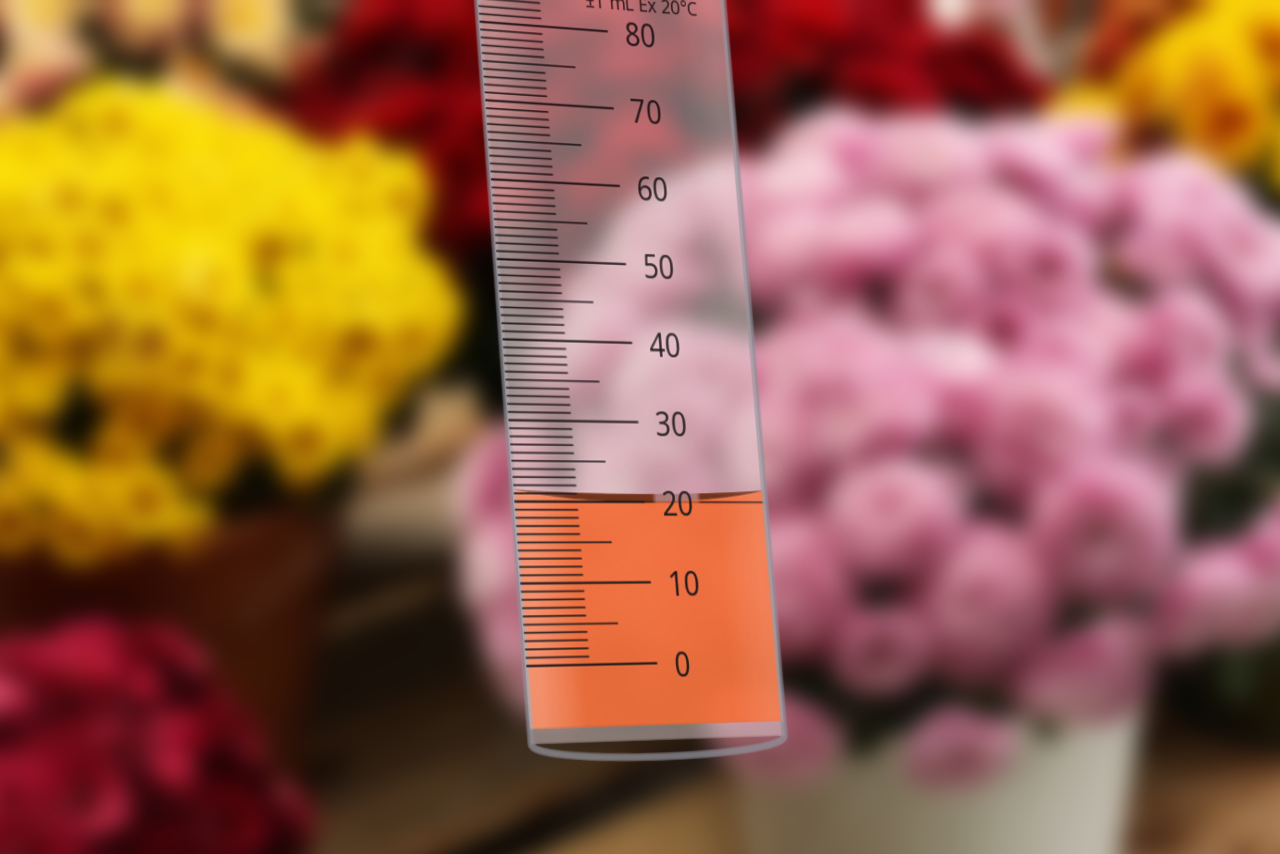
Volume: 20
